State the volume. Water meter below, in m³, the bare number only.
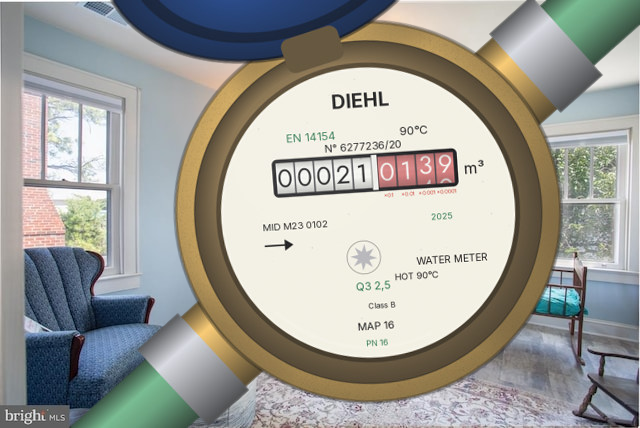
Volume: 21.0139
